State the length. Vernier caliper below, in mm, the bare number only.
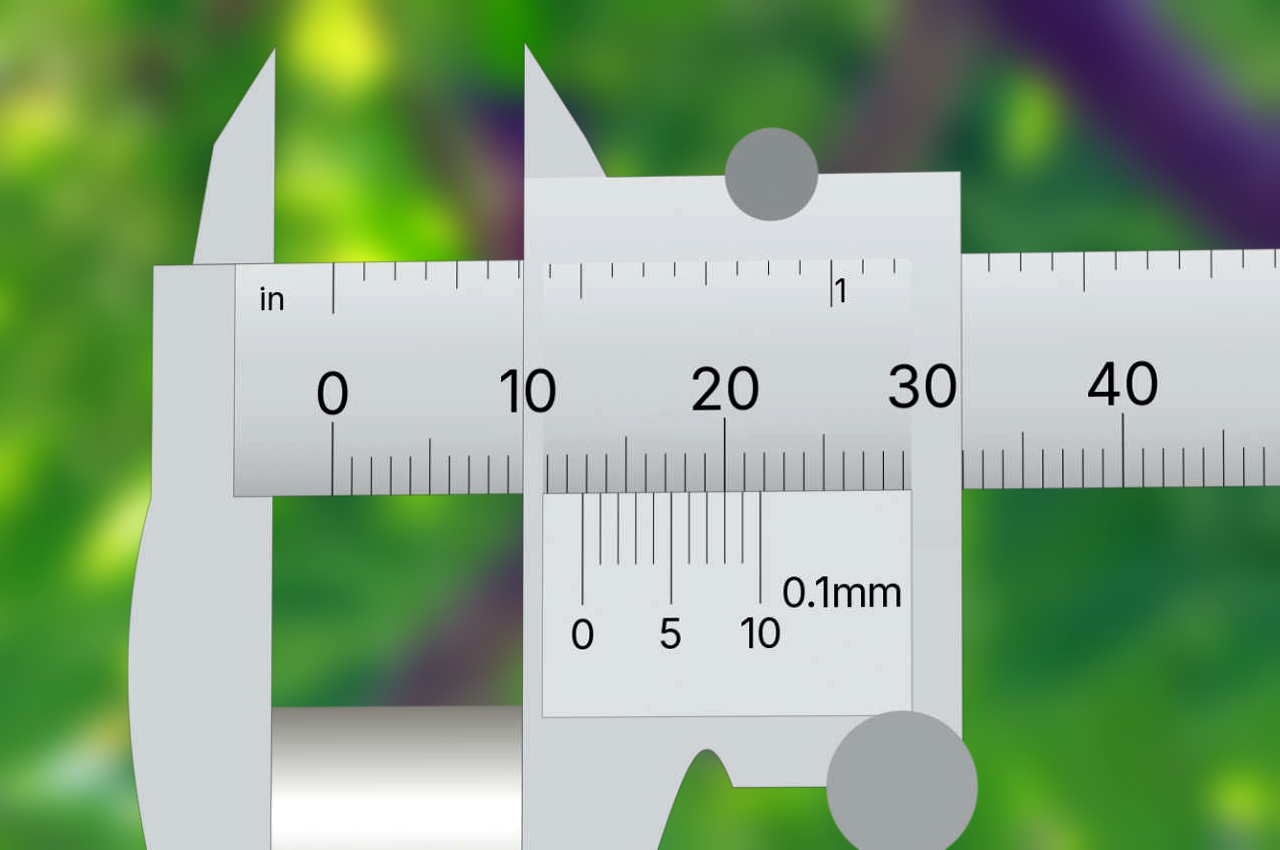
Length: 12.8
